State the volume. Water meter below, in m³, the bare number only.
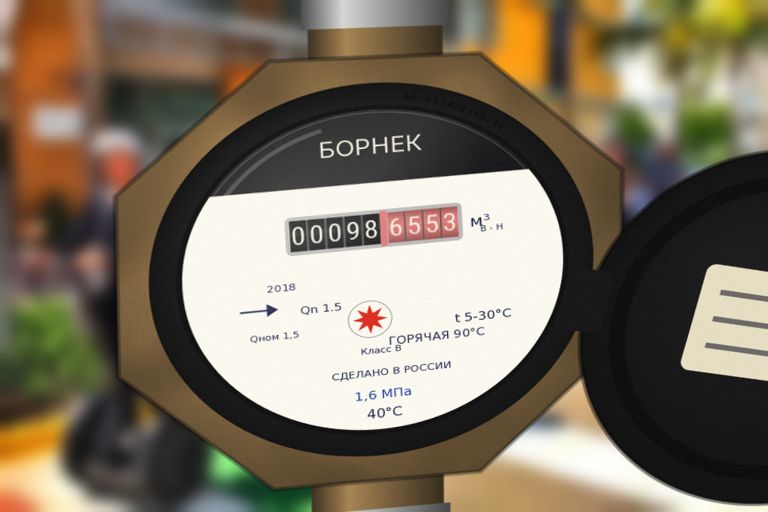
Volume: 98.6553
